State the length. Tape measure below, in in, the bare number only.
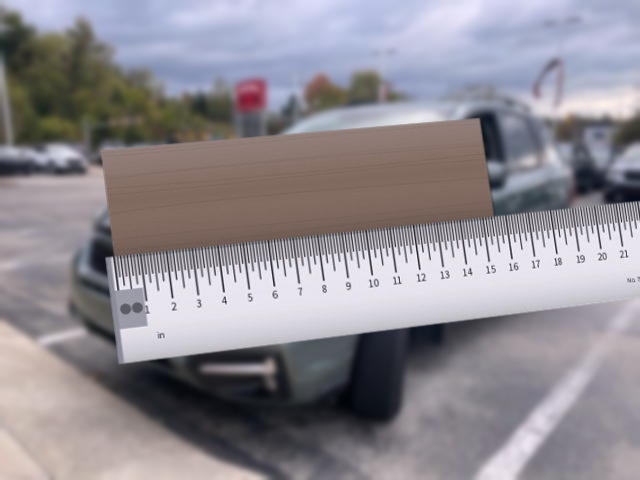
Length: 15.5
